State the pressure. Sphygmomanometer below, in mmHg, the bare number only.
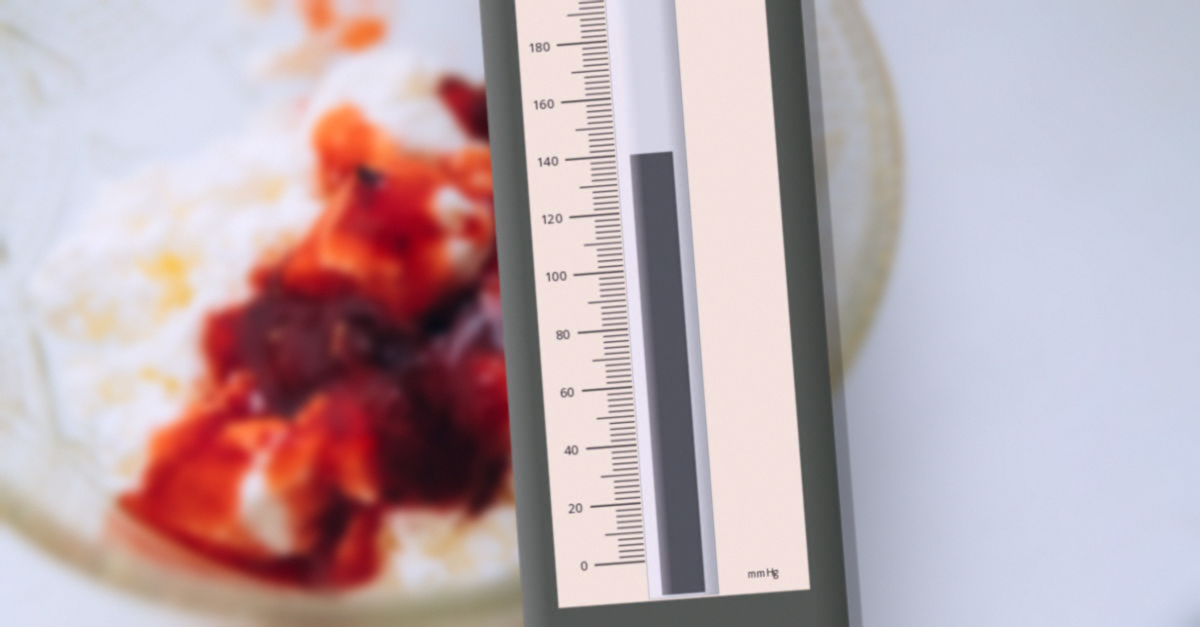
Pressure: 140
